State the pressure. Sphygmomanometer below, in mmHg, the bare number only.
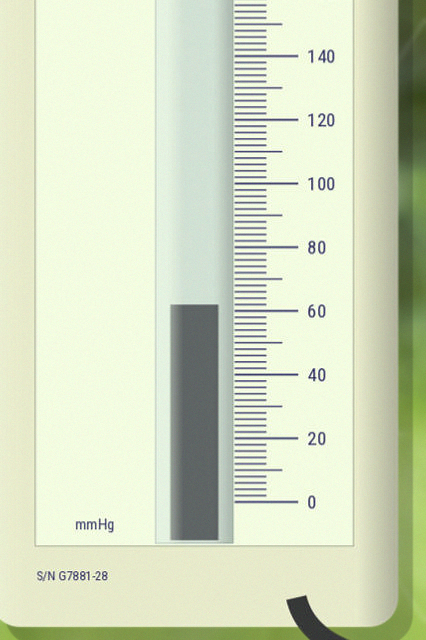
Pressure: 62
